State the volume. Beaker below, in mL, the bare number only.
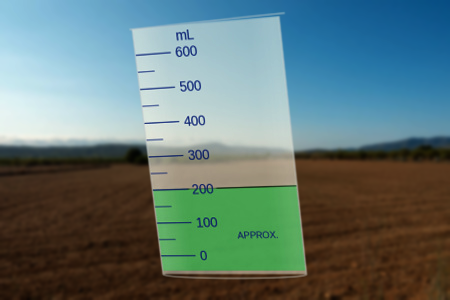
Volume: 200
